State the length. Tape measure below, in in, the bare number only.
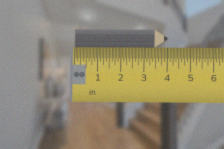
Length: 4
